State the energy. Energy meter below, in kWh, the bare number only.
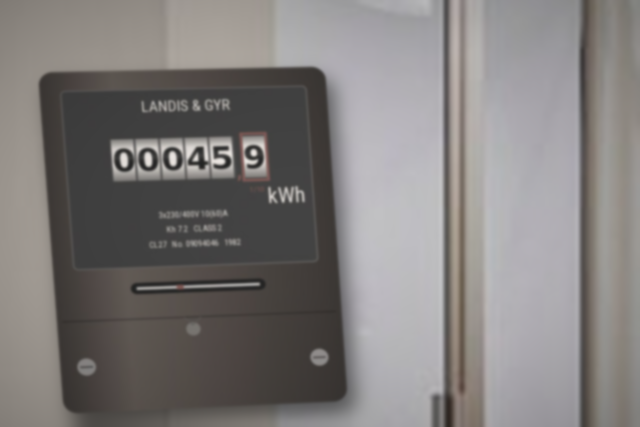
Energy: 45.9
